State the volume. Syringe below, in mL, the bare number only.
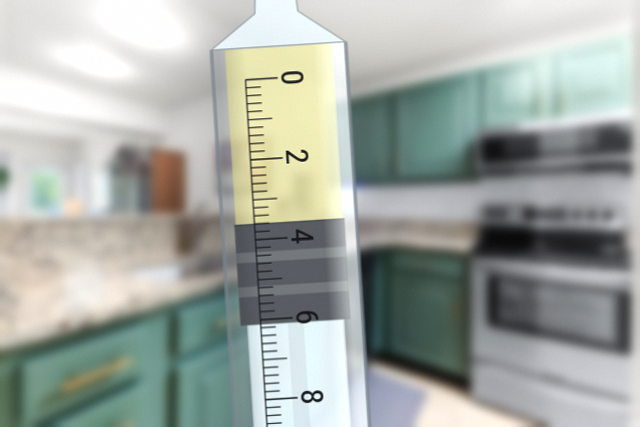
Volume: 3.6
